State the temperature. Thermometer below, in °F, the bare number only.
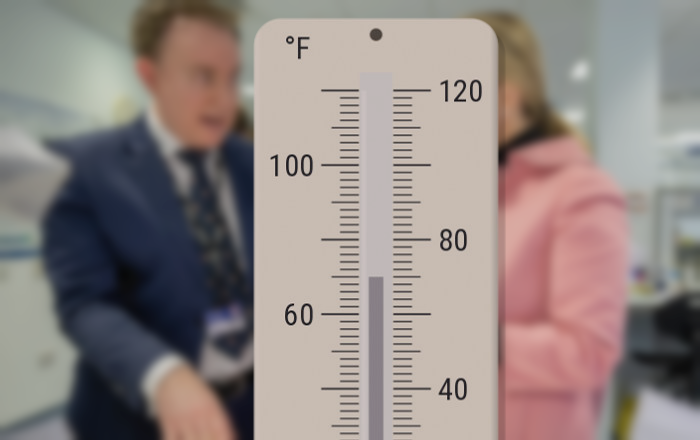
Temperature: 70
